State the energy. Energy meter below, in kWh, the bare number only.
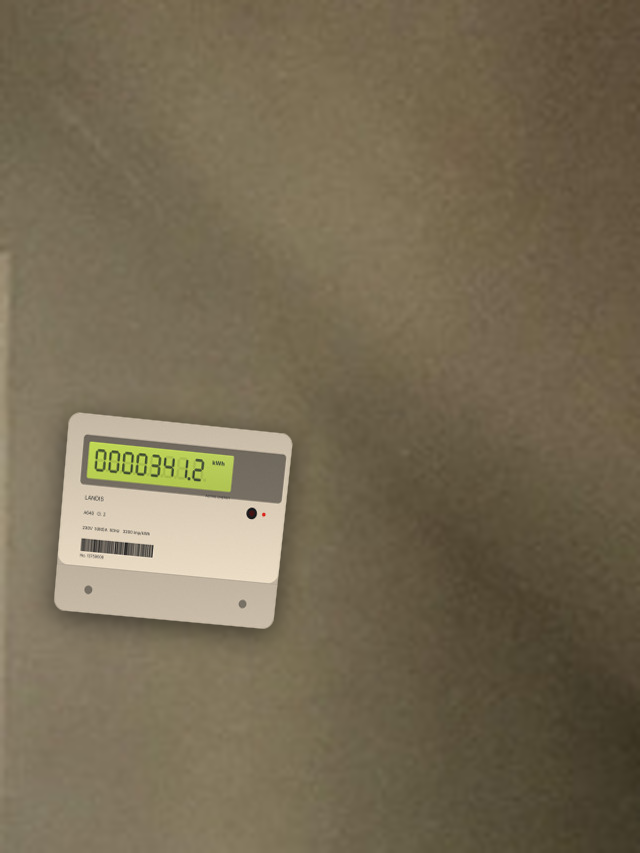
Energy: 341.2
